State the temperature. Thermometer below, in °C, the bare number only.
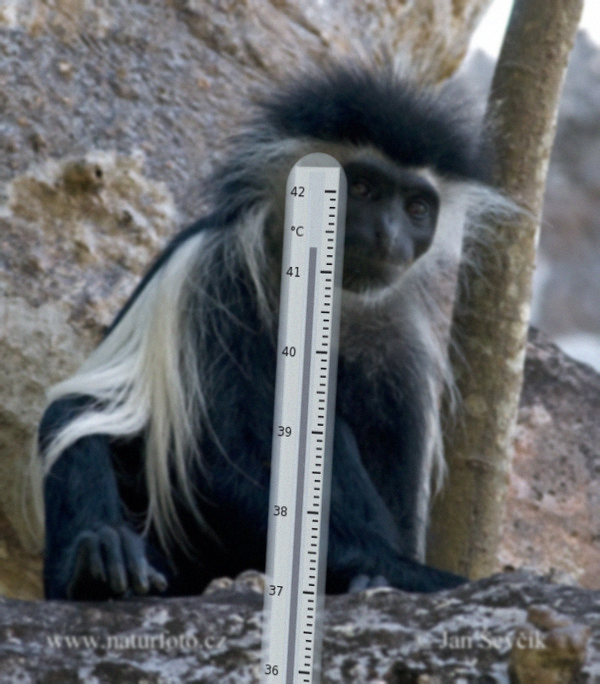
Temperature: 41.3
